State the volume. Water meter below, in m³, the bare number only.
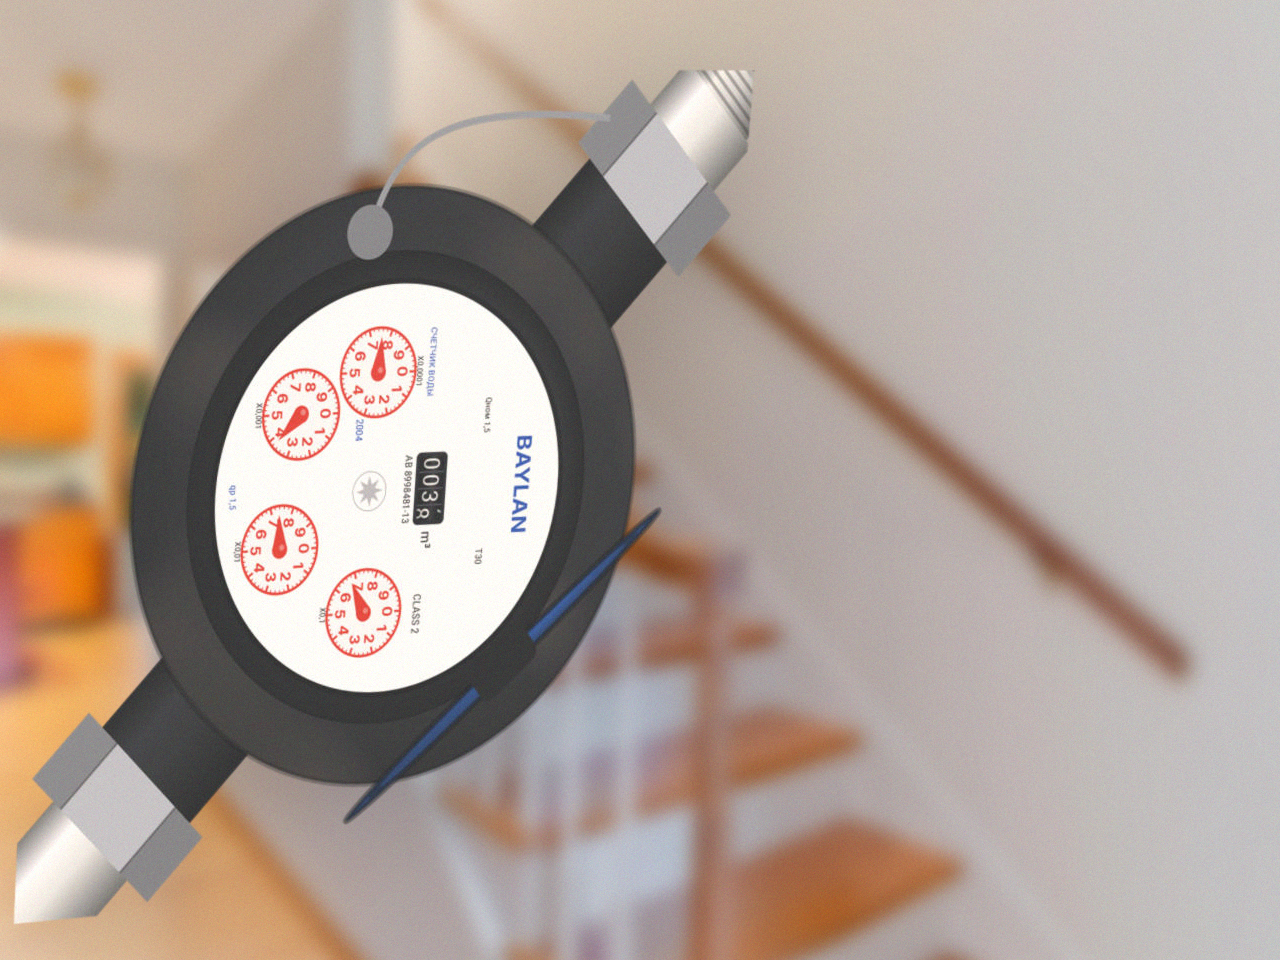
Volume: 37.6737
